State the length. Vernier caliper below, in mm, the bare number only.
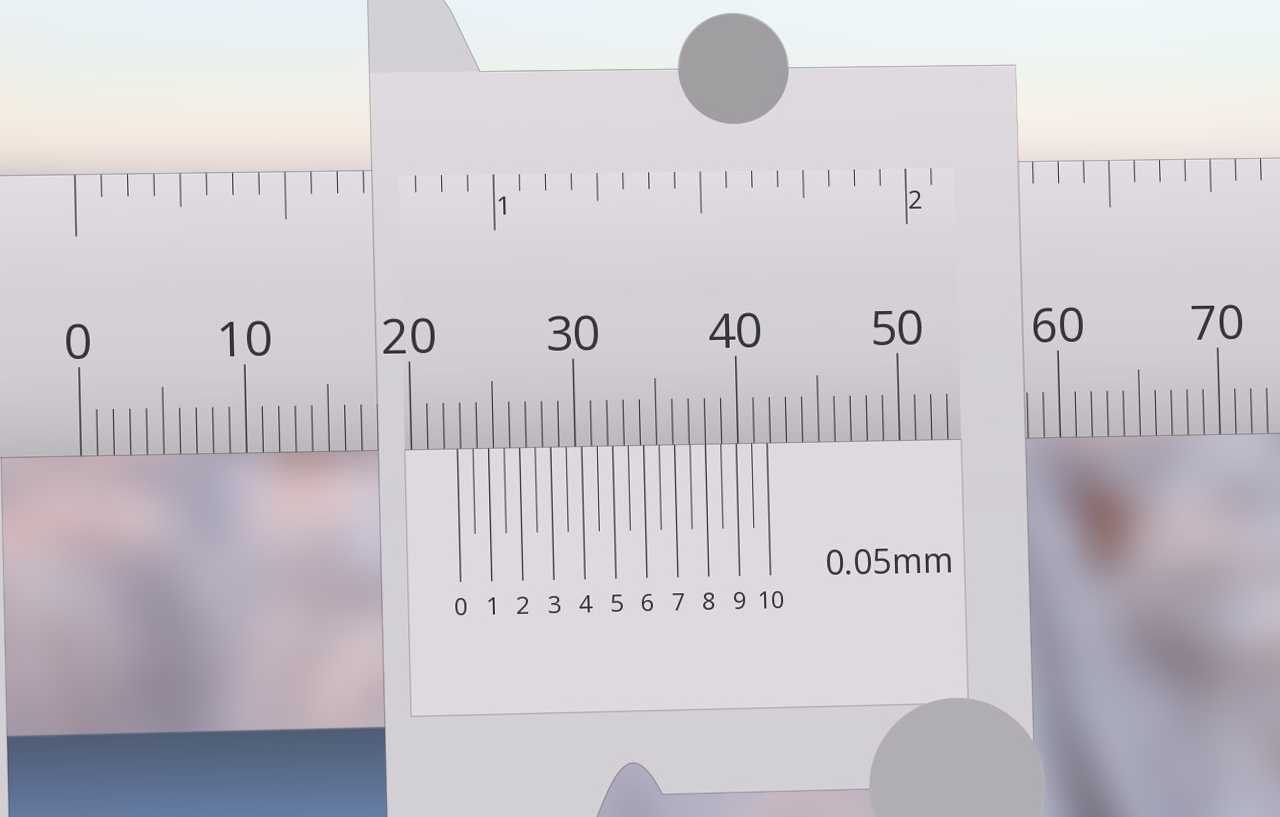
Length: 22.8
